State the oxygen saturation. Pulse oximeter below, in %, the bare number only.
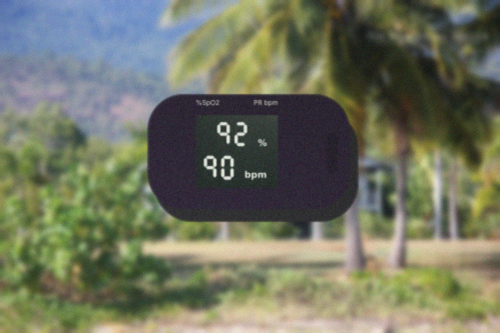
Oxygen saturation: 92
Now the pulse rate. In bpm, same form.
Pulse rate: 90
